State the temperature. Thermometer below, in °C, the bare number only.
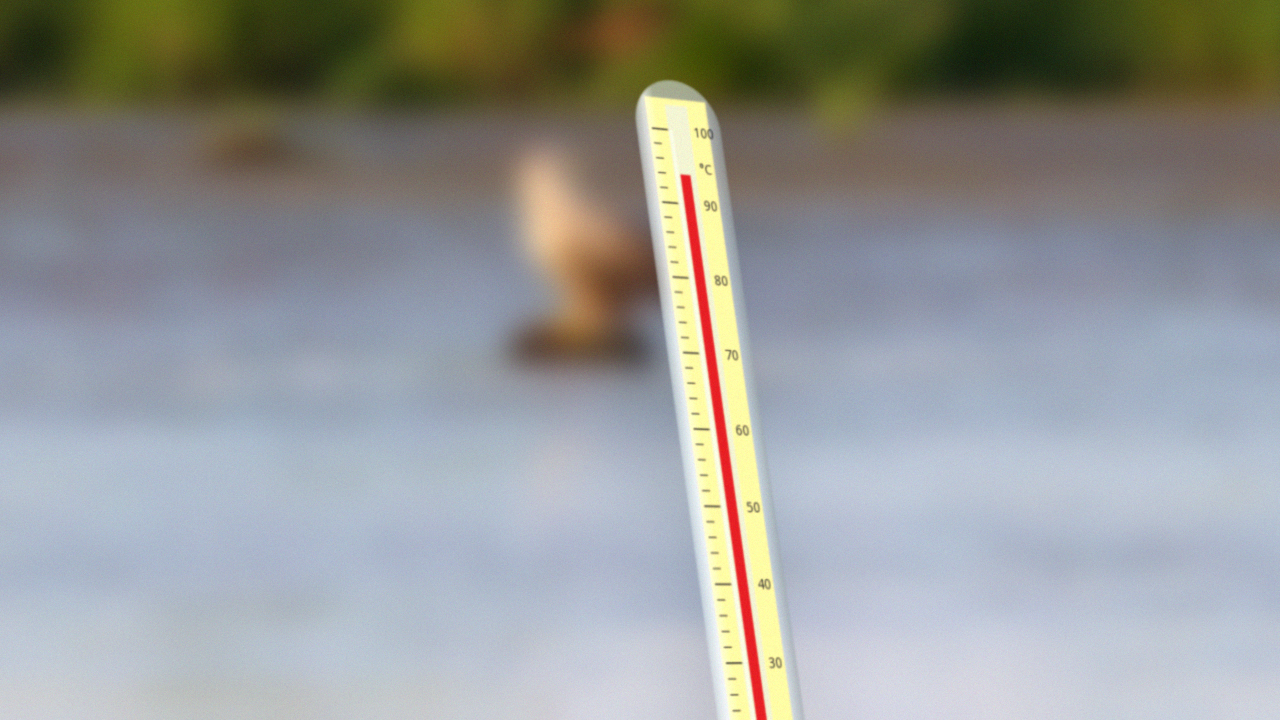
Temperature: 94
